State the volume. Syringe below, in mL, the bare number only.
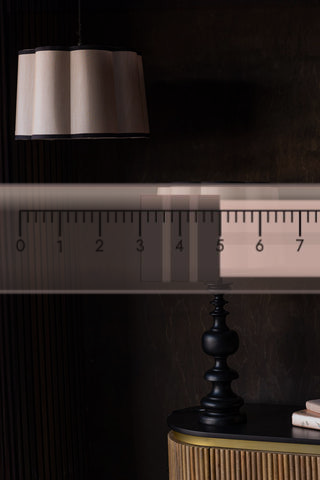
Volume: 3
